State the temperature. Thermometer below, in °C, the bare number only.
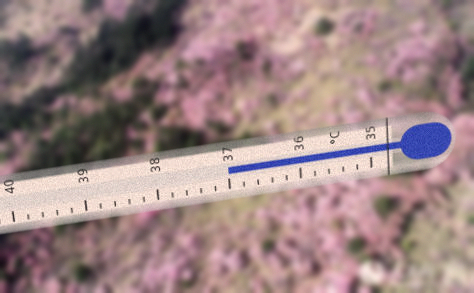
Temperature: 37
